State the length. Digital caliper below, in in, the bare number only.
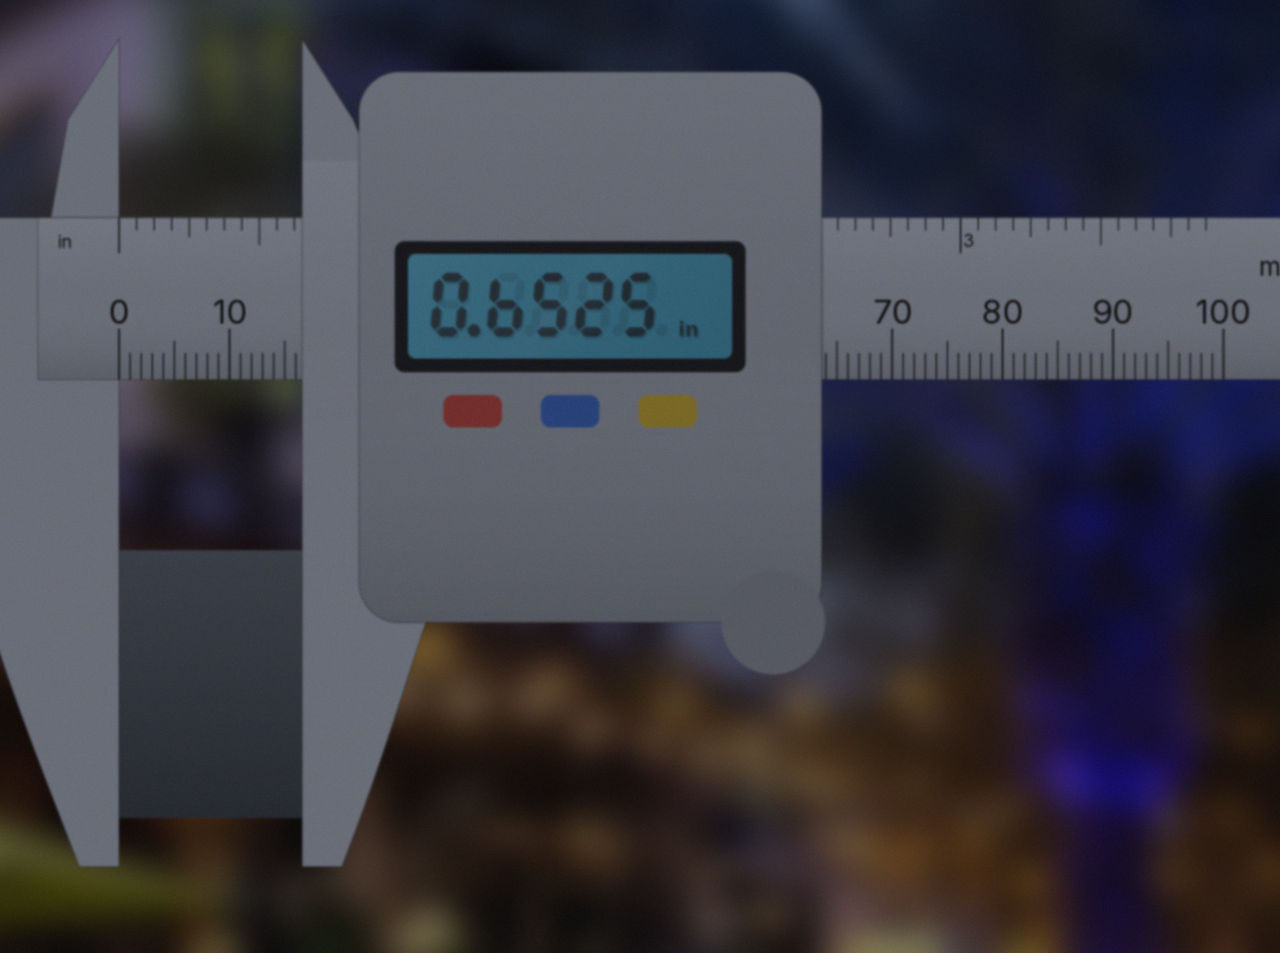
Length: 0.6525
